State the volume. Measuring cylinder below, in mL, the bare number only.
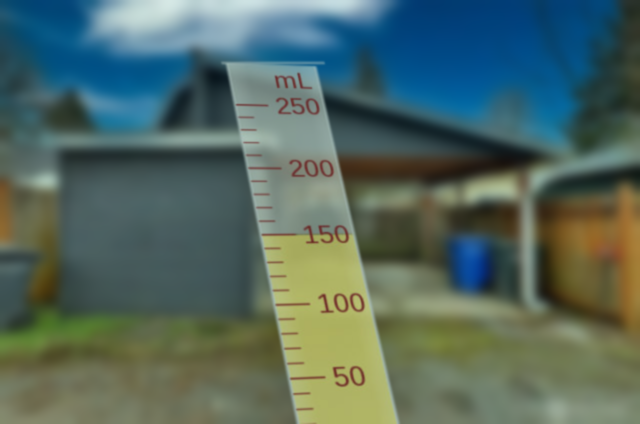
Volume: 150
